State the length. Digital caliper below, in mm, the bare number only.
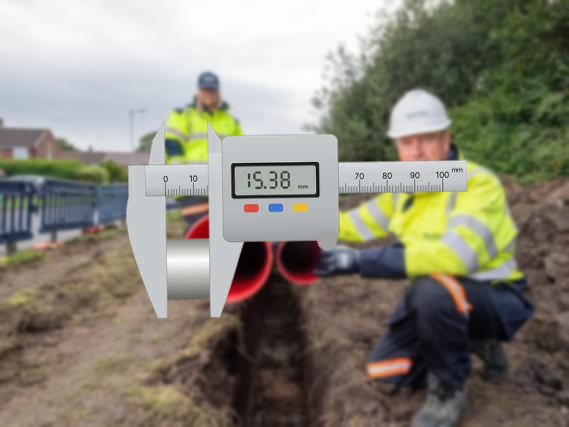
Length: 15.38
